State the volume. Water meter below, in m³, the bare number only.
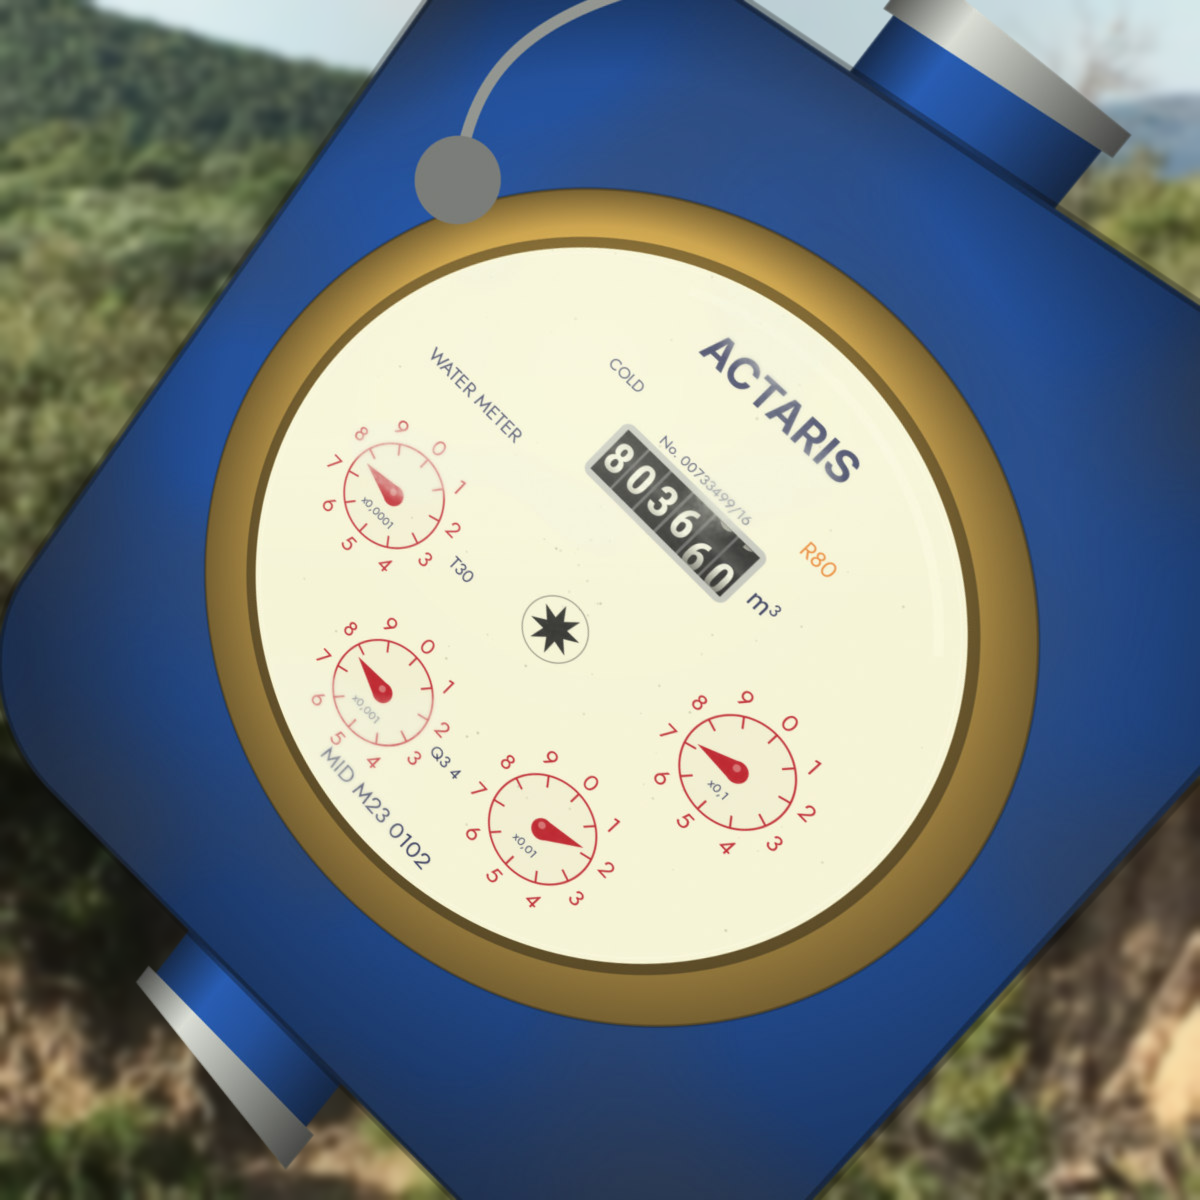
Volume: 803659.7177
